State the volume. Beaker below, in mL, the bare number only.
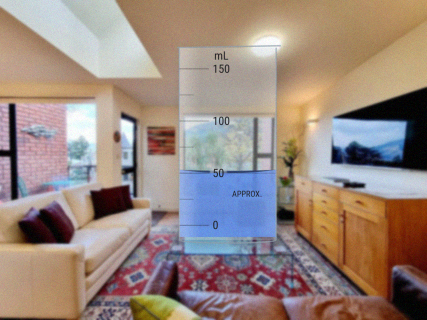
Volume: 50
